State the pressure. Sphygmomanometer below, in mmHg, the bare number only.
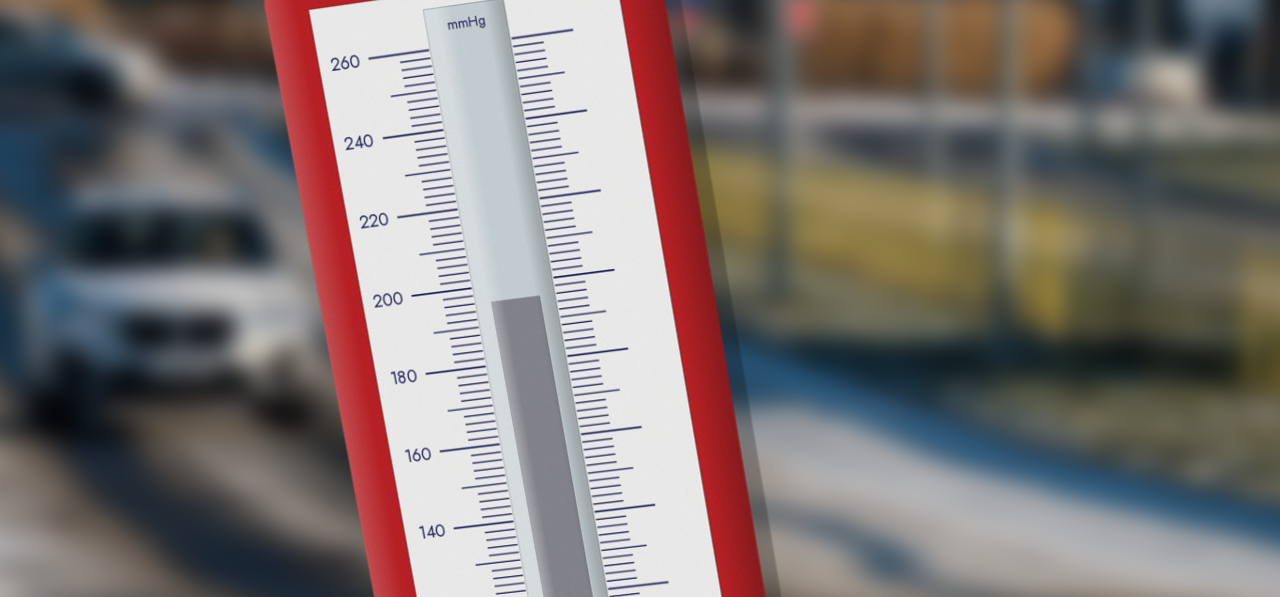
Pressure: 196
